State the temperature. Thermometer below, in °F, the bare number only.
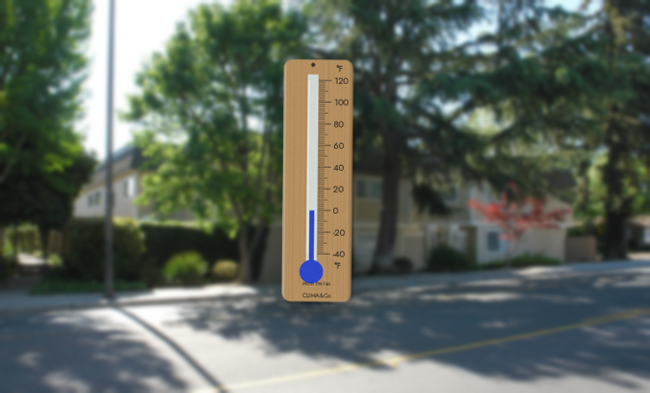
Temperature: 0
